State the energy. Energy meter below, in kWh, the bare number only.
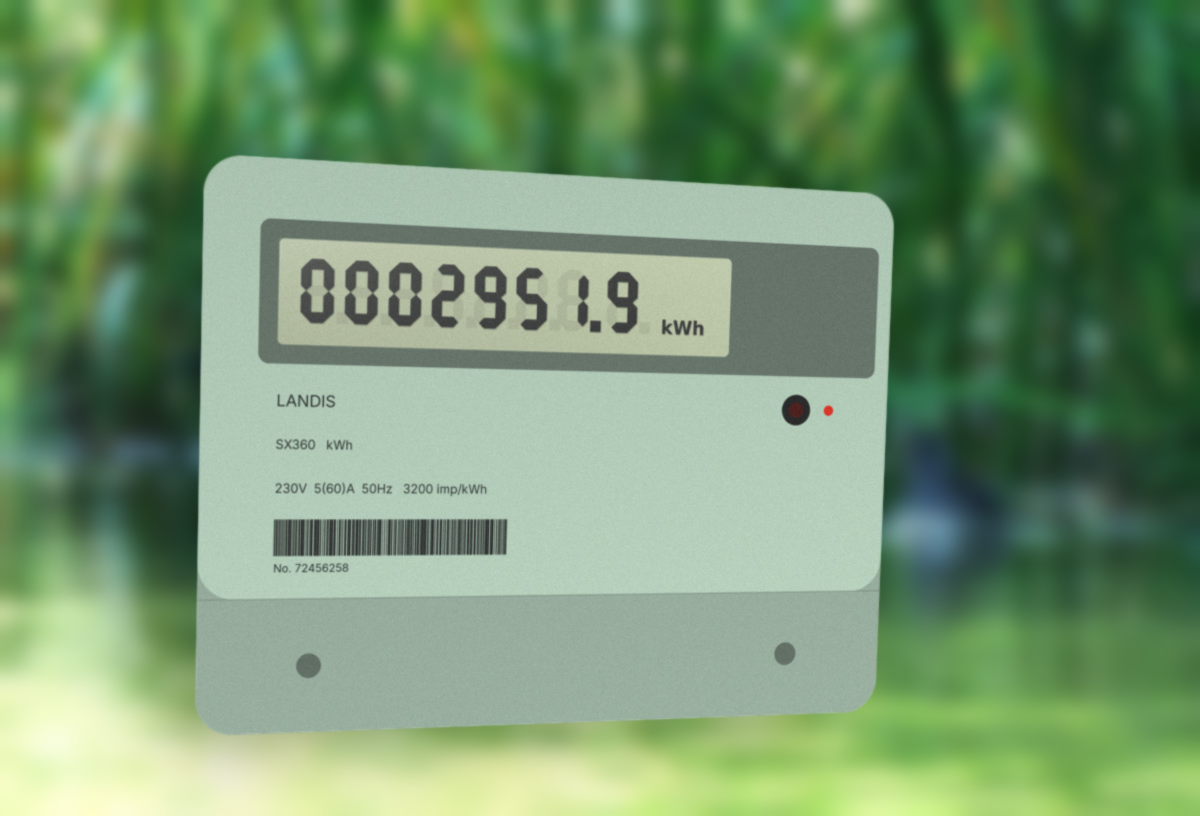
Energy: 2951.9
